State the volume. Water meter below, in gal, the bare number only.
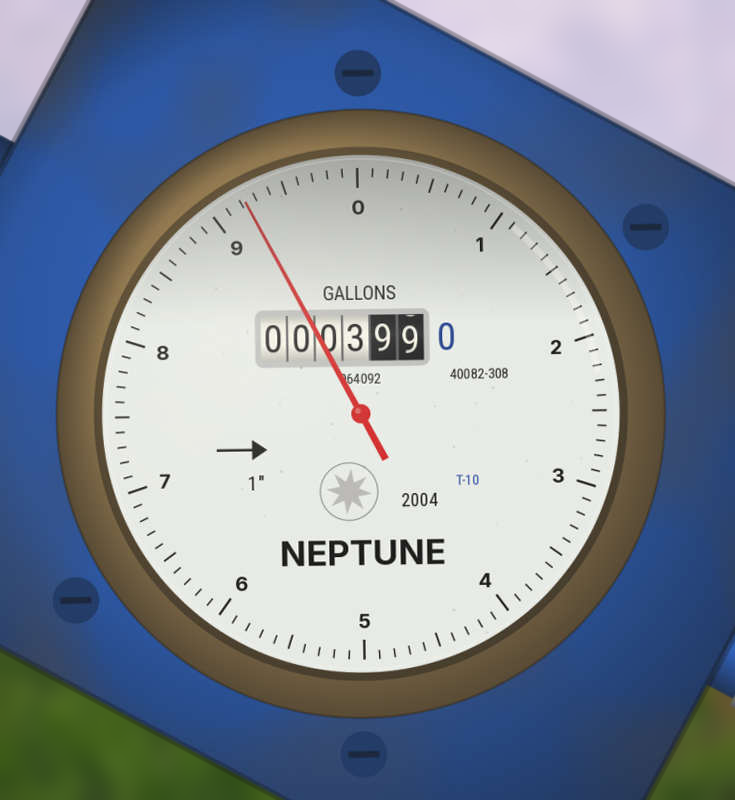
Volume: 3989.2
